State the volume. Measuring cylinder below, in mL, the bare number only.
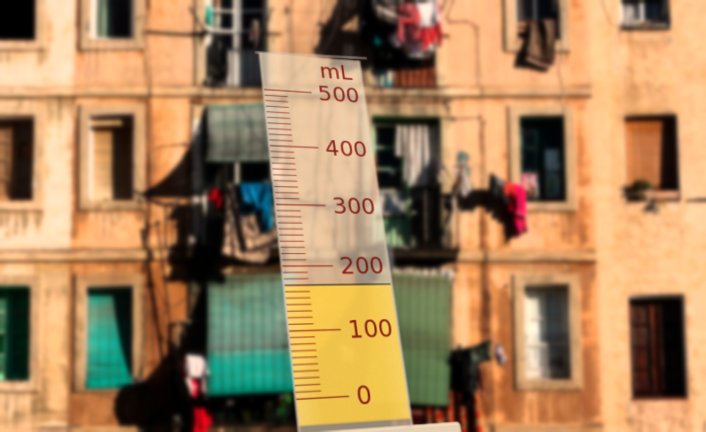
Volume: 170
